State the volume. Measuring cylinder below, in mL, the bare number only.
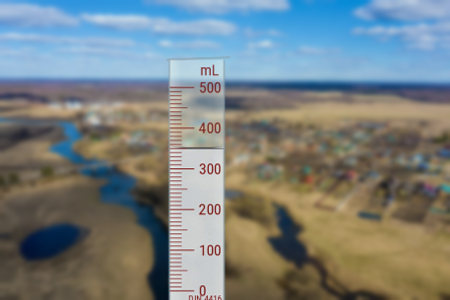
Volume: 350
